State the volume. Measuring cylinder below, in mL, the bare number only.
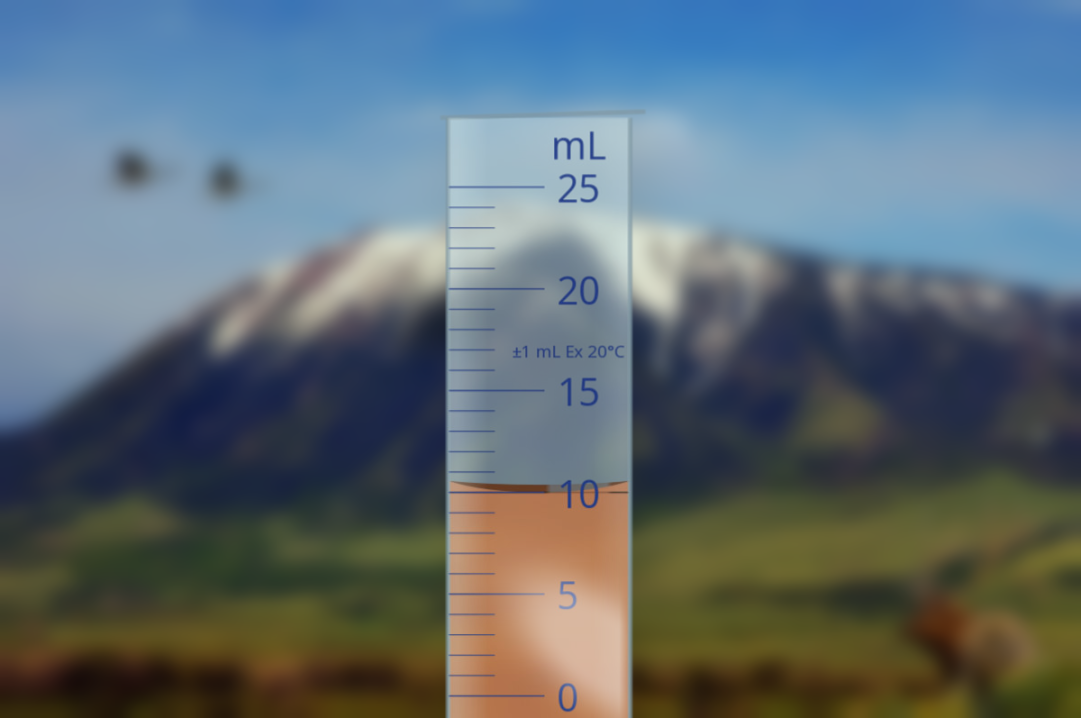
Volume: 10
